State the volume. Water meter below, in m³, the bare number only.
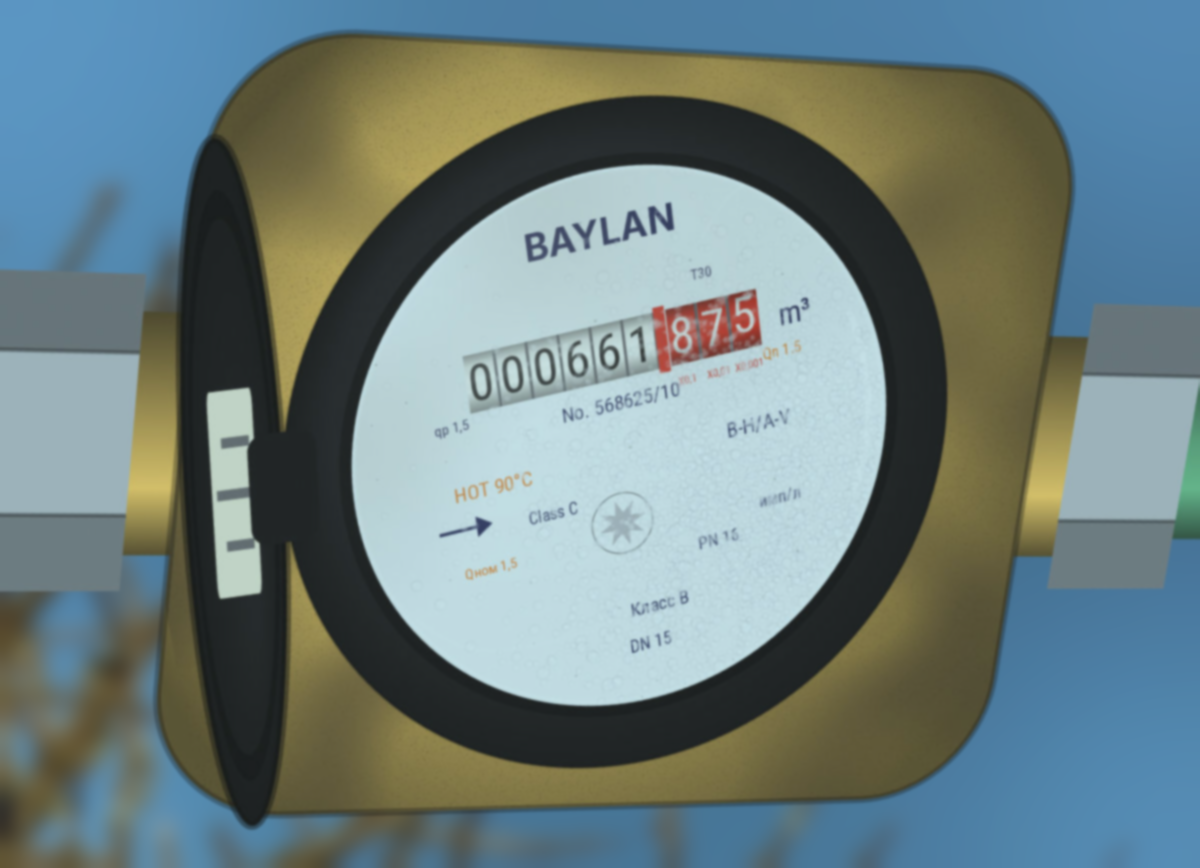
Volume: 661.875
